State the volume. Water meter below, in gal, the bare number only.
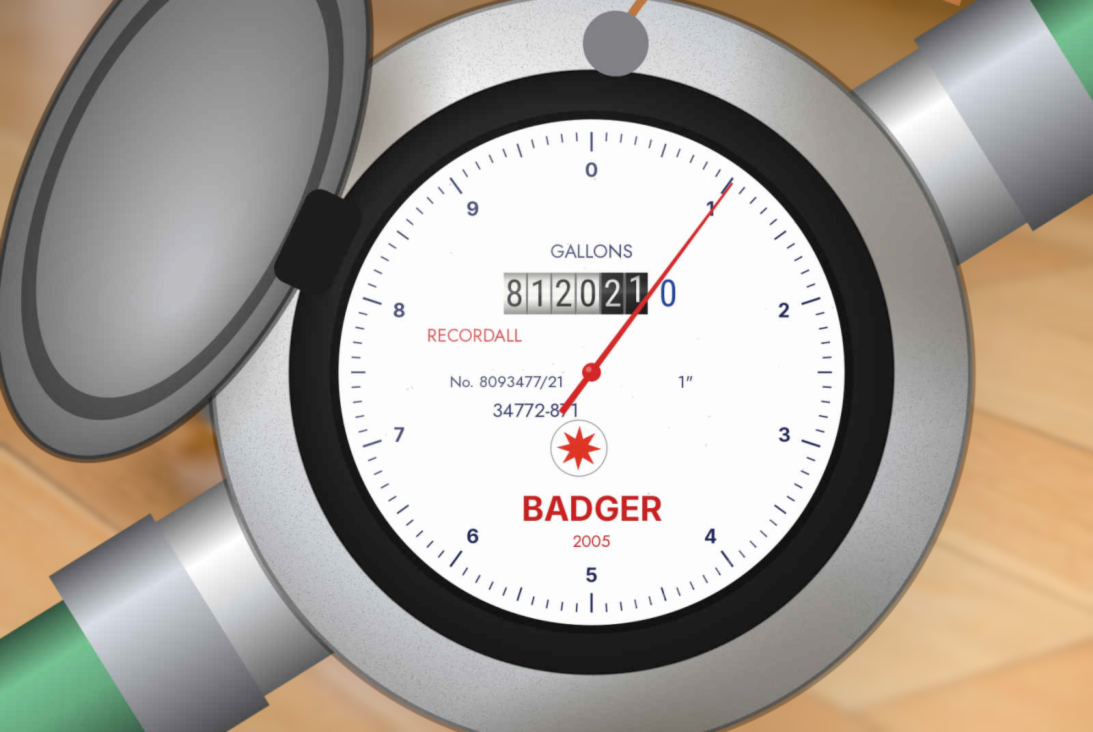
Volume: 8120211.0
